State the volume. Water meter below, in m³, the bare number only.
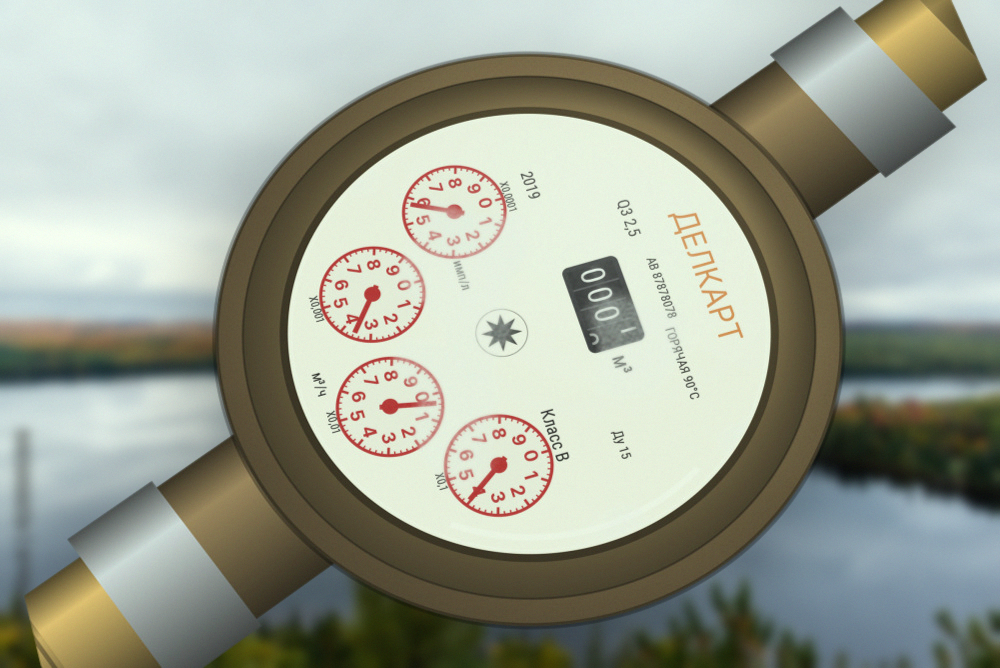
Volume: 1.4035
